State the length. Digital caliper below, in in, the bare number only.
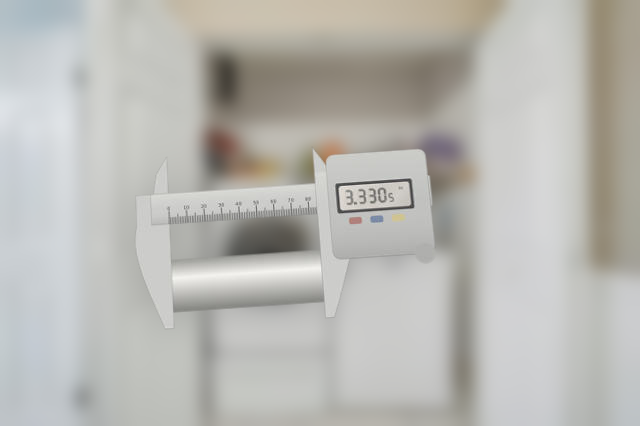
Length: 3.3305
